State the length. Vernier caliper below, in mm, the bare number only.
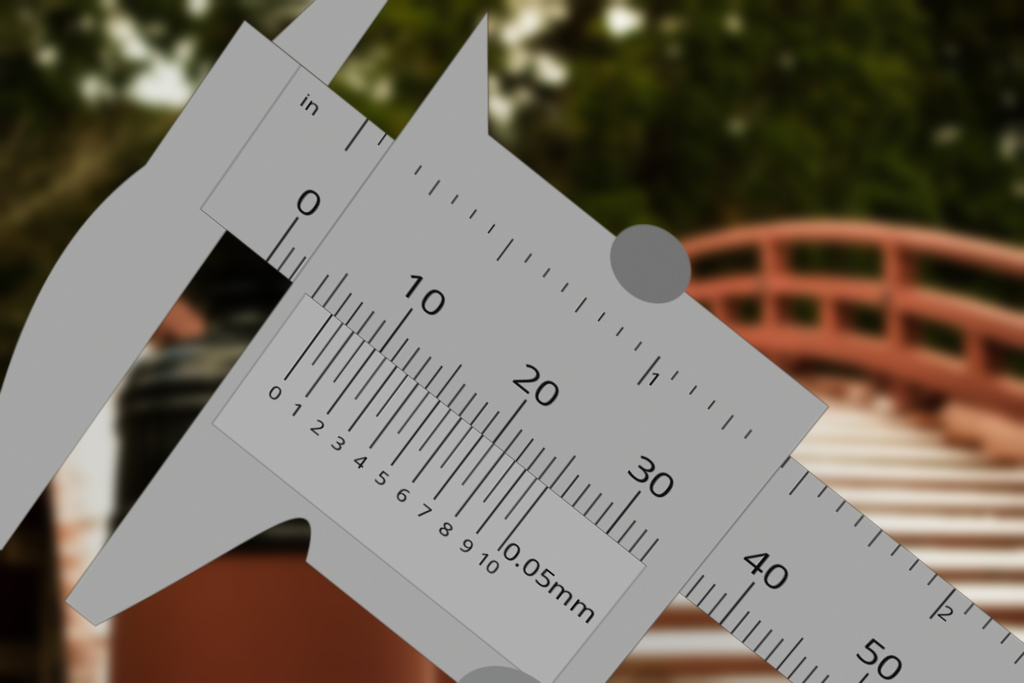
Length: 5.8
